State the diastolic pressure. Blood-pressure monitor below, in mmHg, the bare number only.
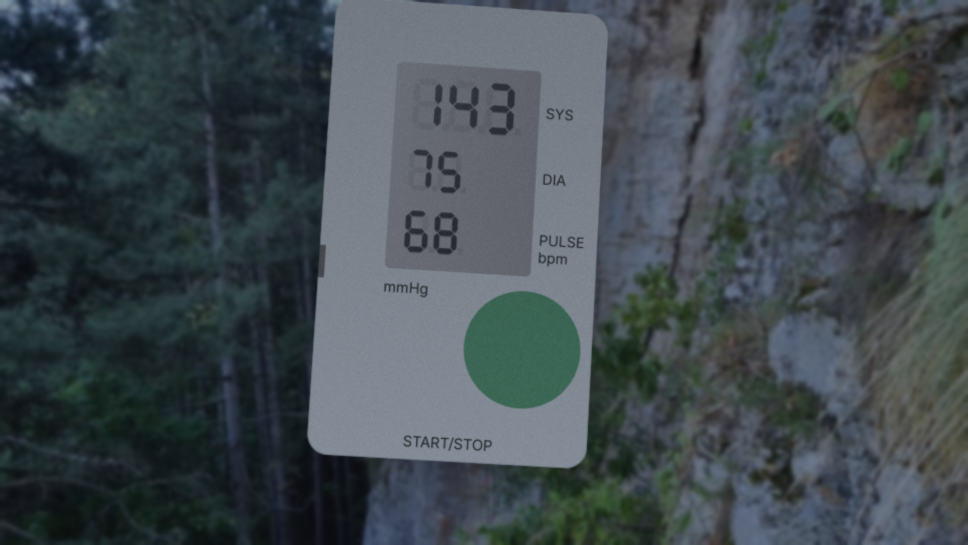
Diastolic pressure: 75
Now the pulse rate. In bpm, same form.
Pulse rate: 68
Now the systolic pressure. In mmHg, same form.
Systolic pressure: 143
